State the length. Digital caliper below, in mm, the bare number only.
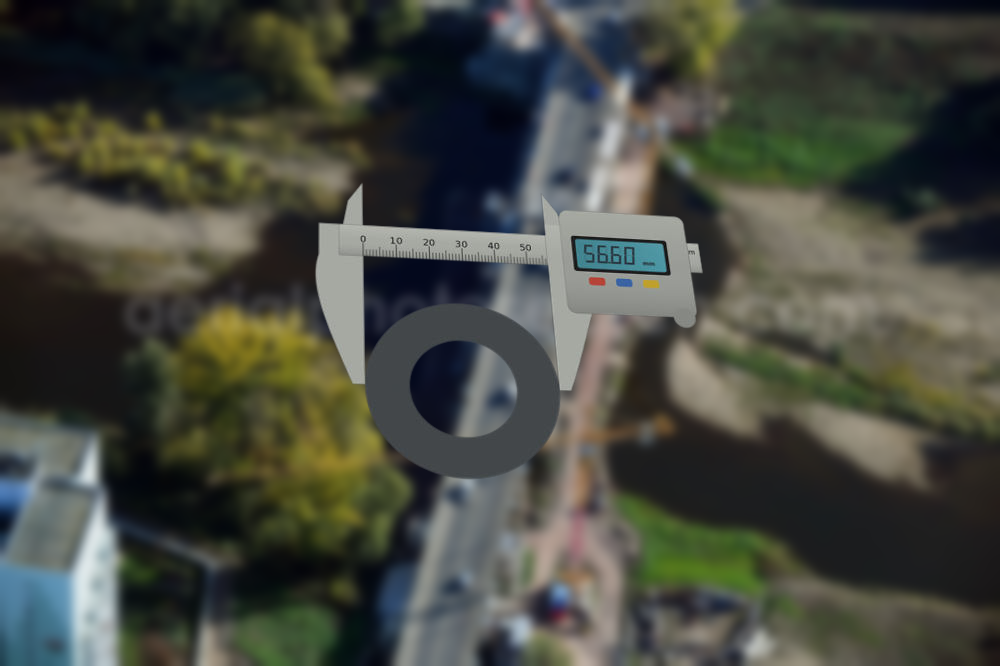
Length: 56.60
